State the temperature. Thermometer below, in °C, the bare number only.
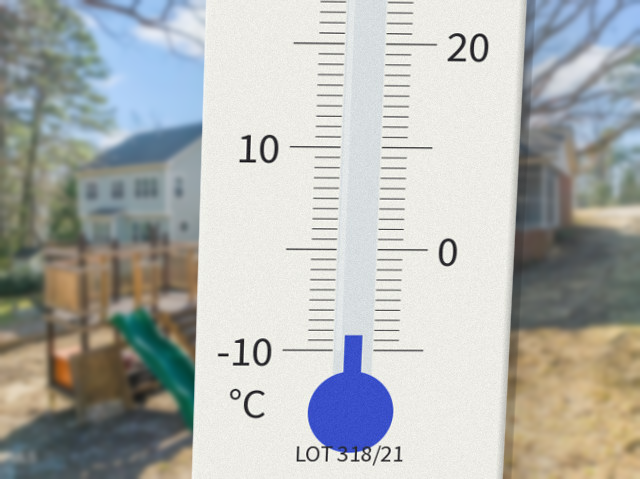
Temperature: -8.5
